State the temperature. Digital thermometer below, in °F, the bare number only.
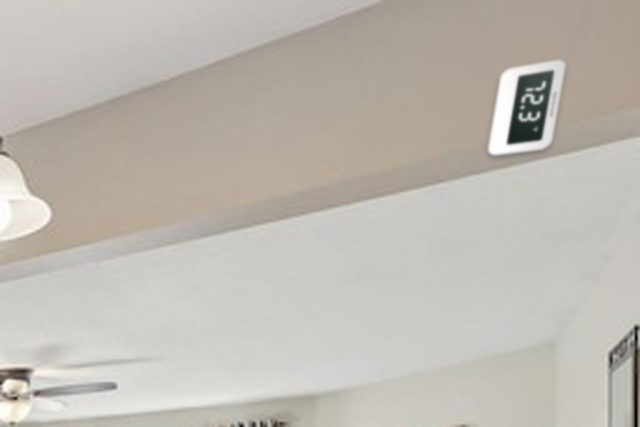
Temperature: 72.3
